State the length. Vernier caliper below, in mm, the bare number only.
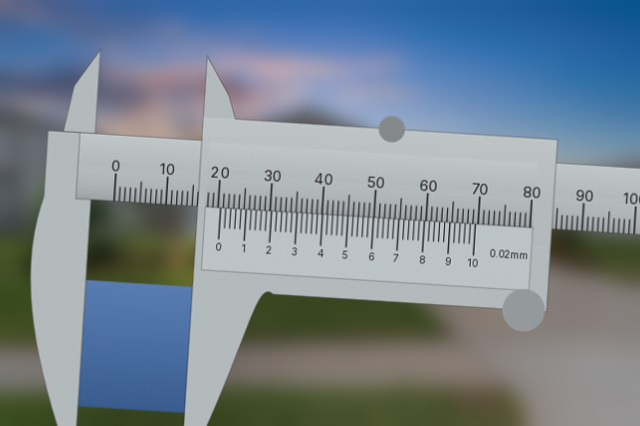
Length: 20.5
